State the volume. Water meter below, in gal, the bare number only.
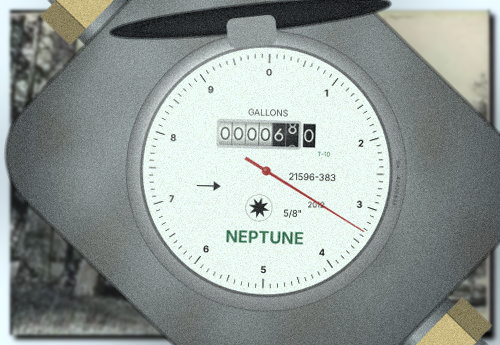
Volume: 683.3
